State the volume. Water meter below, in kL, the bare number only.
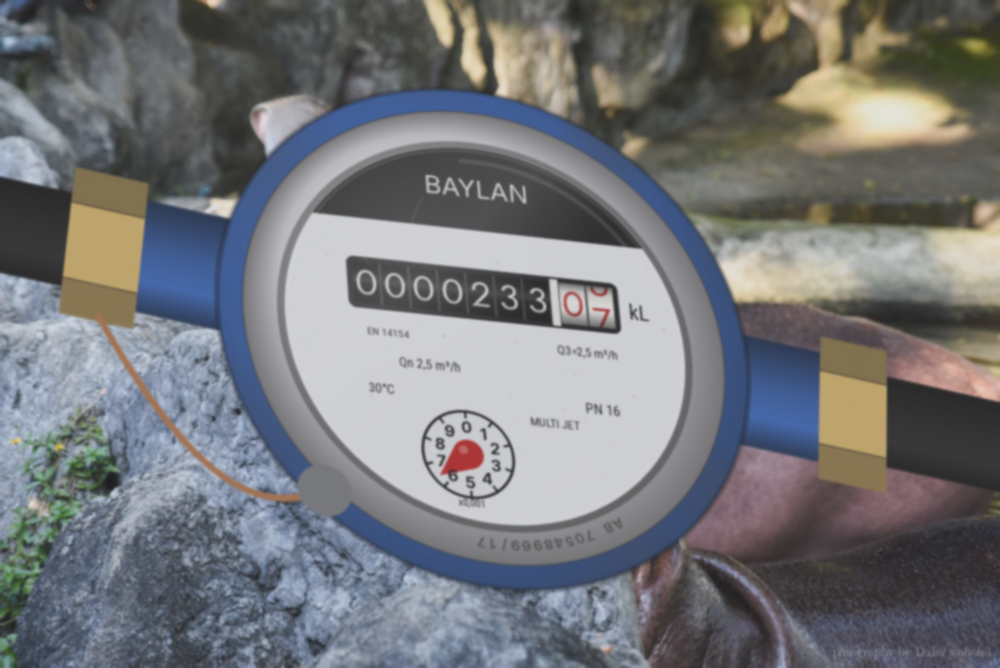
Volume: 233.066
